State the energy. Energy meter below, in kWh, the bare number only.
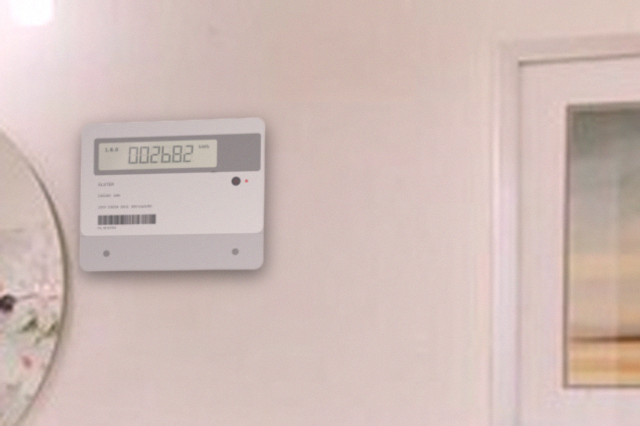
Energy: 2682
